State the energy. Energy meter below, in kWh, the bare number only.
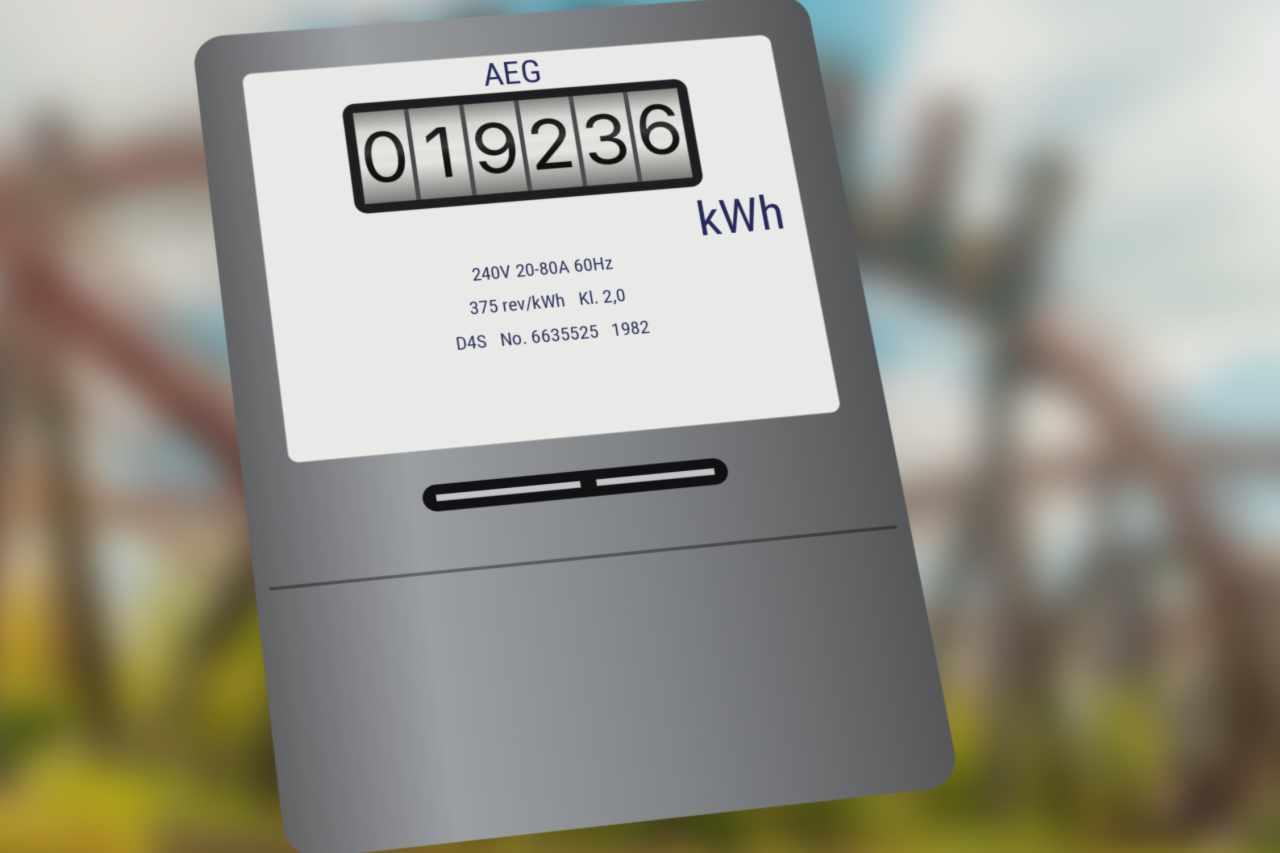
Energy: 19236
